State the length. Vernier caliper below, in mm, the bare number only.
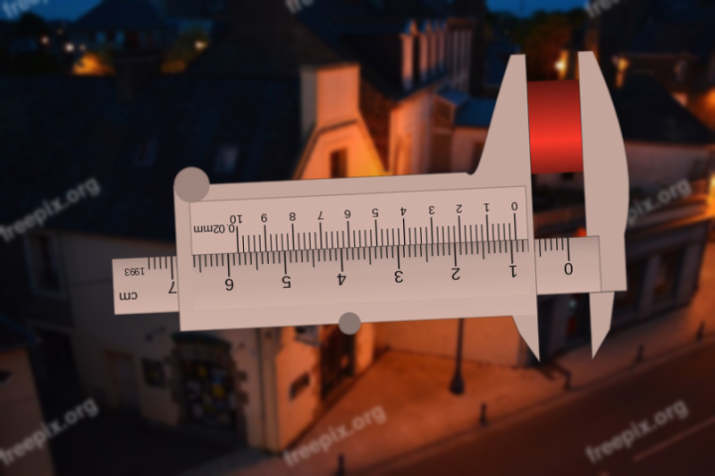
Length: 9.2
